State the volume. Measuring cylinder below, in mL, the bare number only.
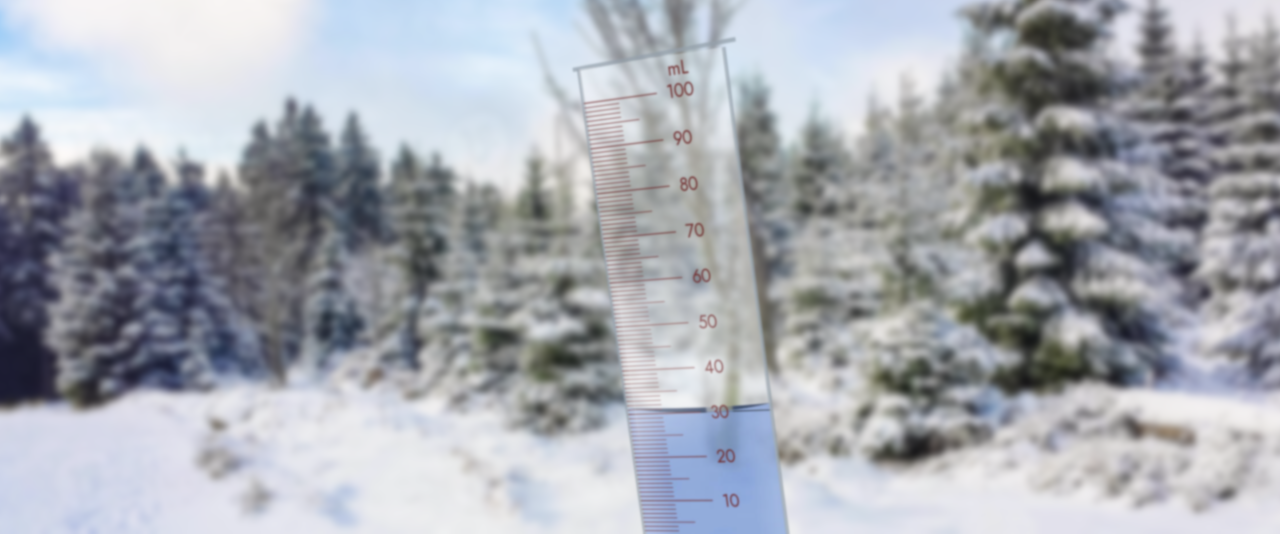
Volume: 30
